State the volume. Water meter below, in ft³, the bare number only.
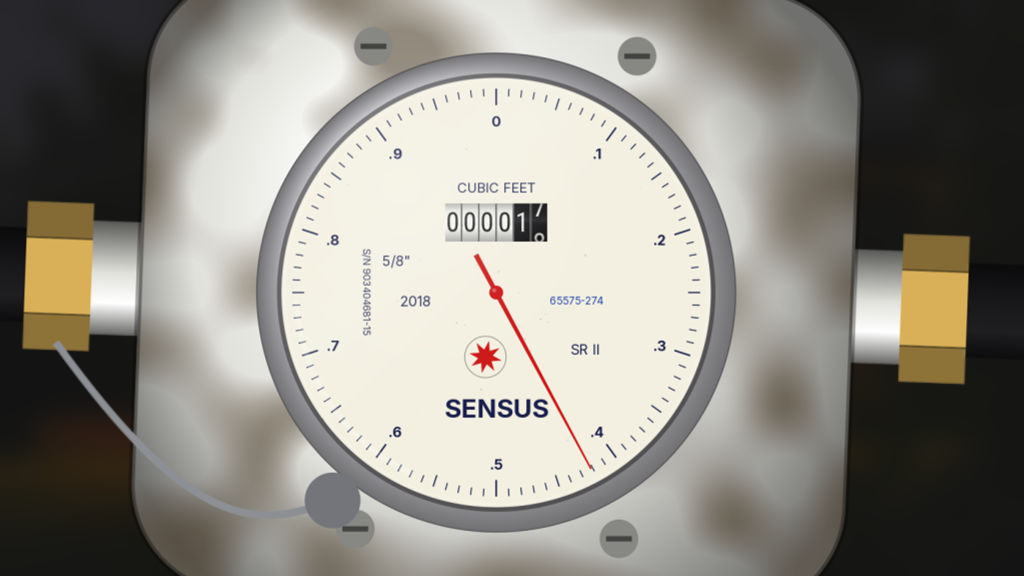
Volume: 17.42
